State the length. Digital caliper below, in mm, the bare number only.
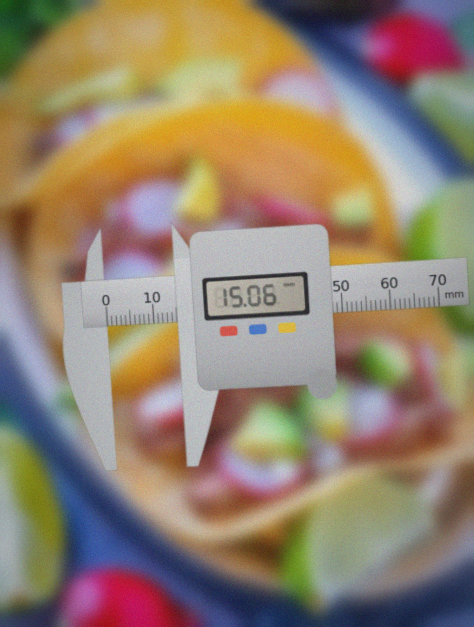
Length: 15.06
